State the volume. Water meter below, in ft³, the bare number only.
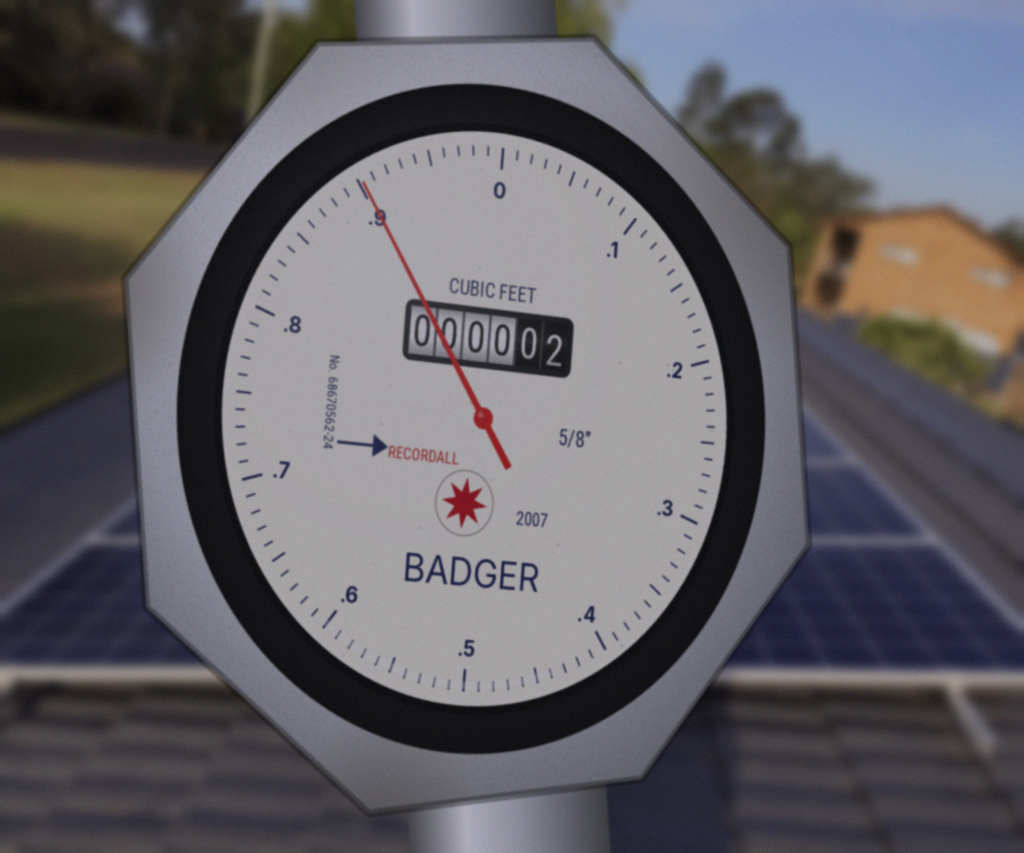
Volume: 1.90
